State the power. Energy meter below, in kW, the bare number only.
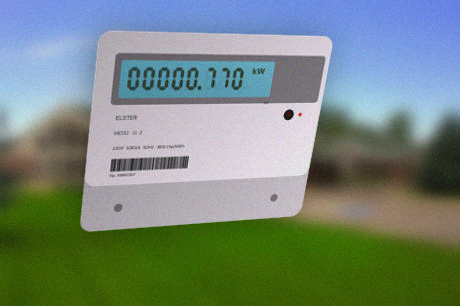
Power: 0.770
